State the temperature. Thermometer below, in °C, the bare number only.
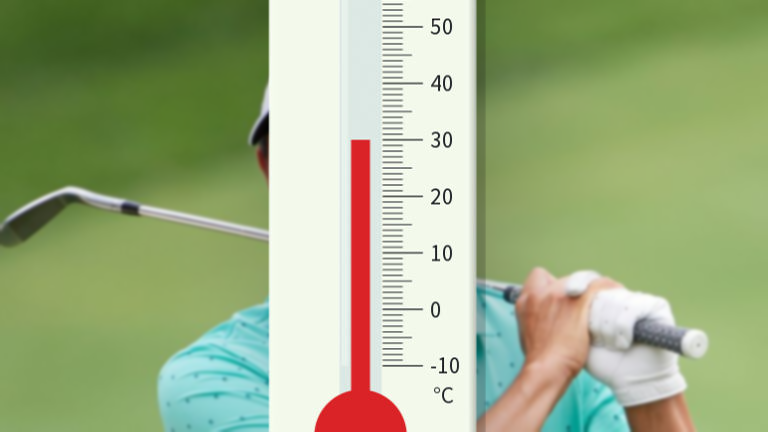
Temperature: 30
